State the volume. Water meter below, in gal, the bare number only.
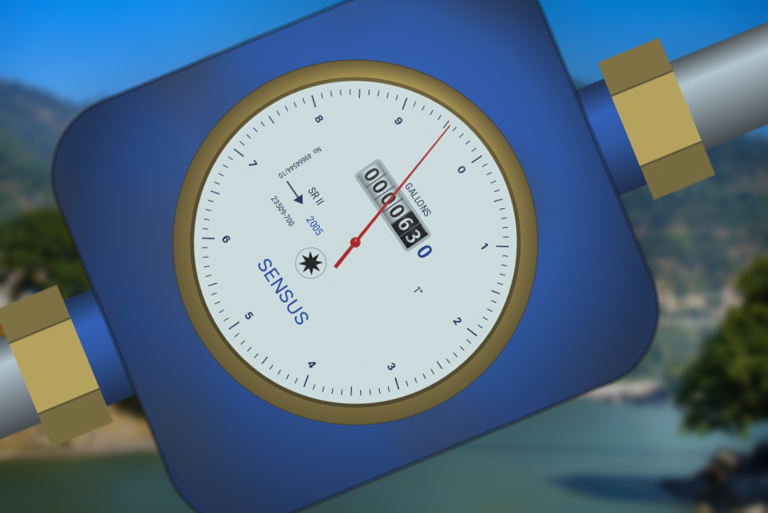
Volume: 629.5
